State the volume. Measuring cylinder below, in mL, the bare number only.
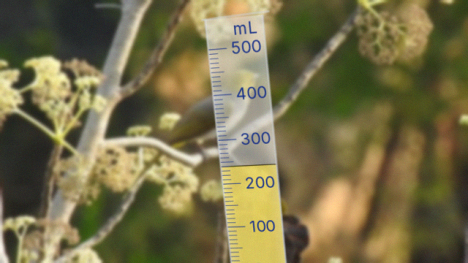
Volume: 240
